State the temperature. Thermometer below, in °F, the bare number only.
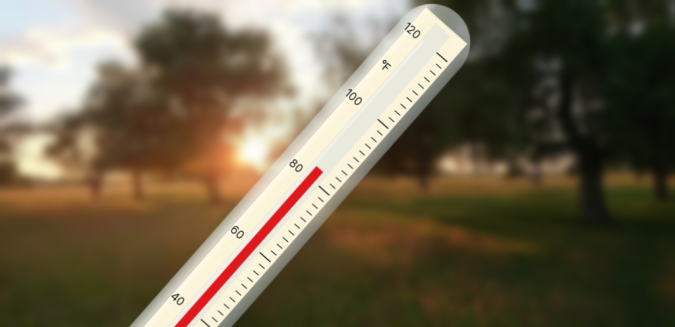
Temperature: 83
